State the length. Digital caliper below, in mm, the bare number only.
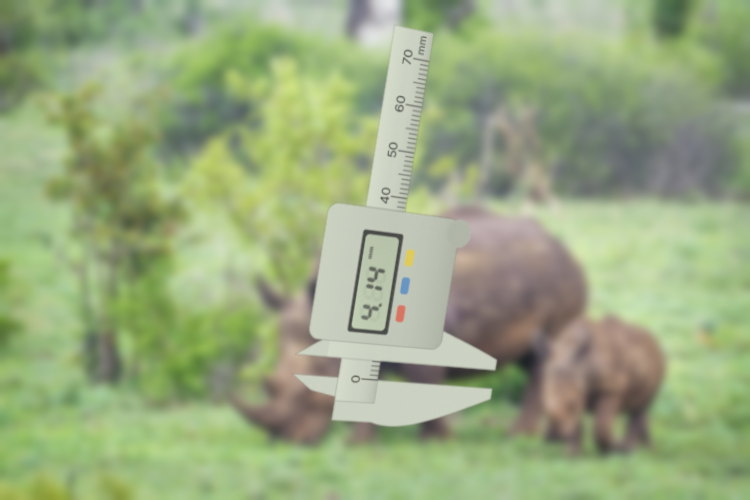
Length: 4.14
